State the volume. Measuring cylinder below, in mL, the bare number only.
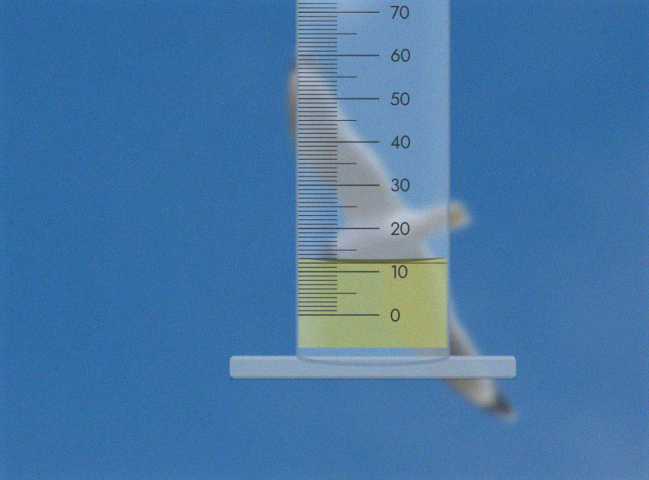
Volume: 12
